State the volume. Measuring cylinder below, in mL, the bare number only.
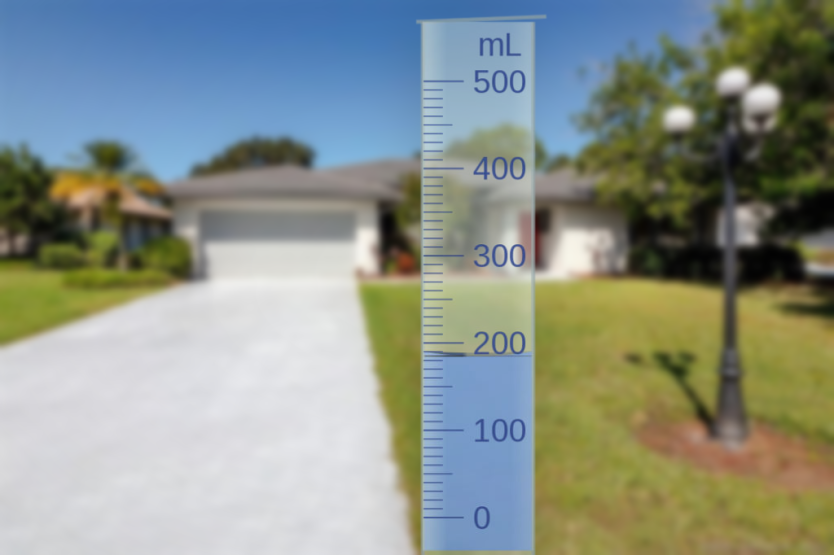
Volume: 185
